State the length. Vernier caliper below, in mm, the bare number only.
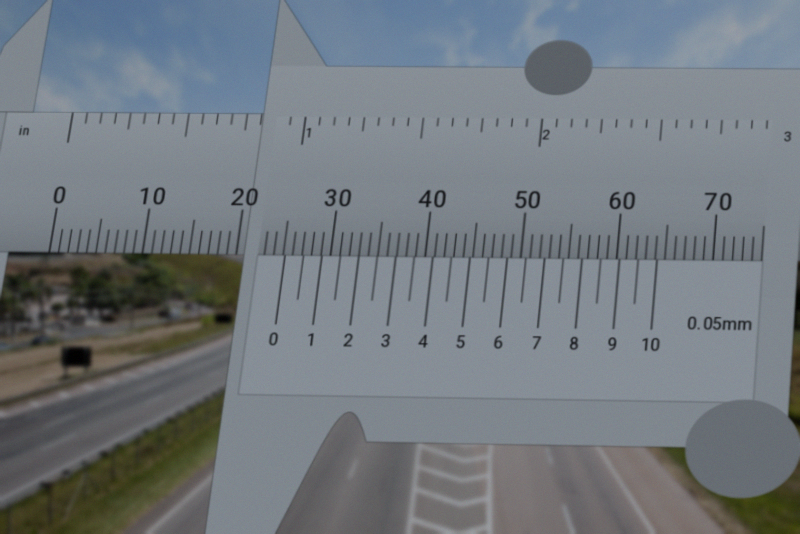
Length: 25.2
